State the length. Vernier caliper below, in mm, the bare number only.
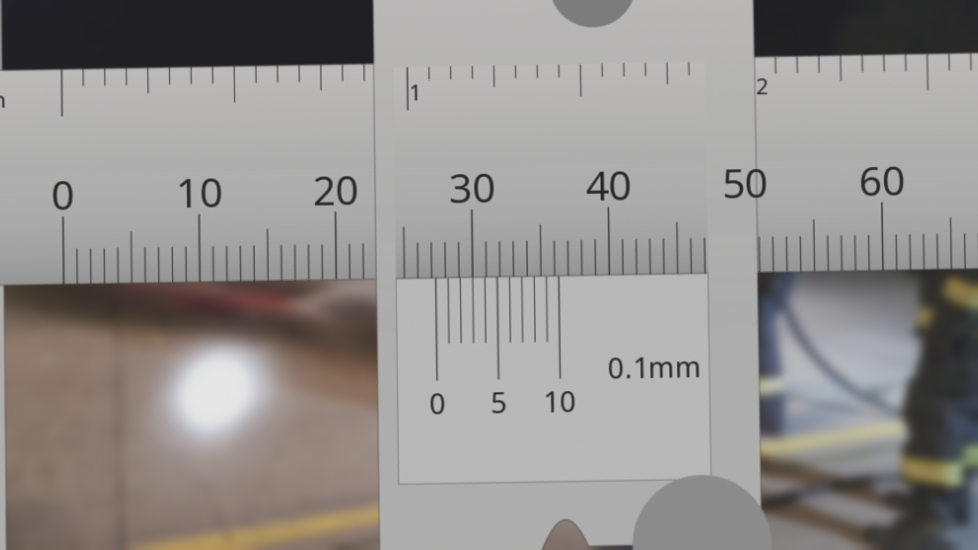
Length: 27.3
